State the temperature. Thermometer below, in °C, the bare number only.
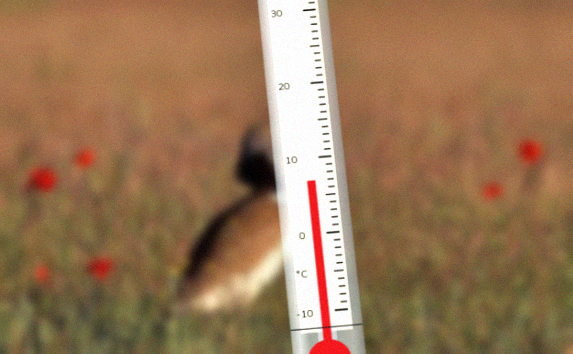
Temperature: 7
